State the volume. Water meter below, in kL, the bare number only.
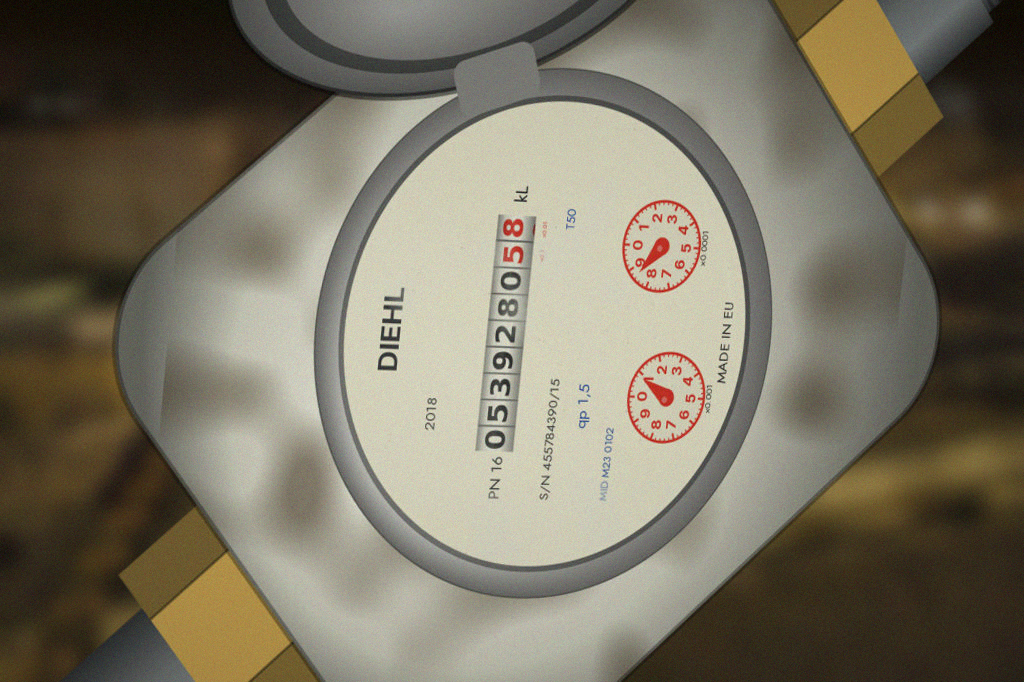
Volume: 539280.5808
